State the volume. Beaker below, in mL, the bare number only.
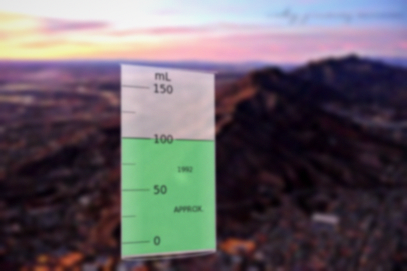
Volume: 100
